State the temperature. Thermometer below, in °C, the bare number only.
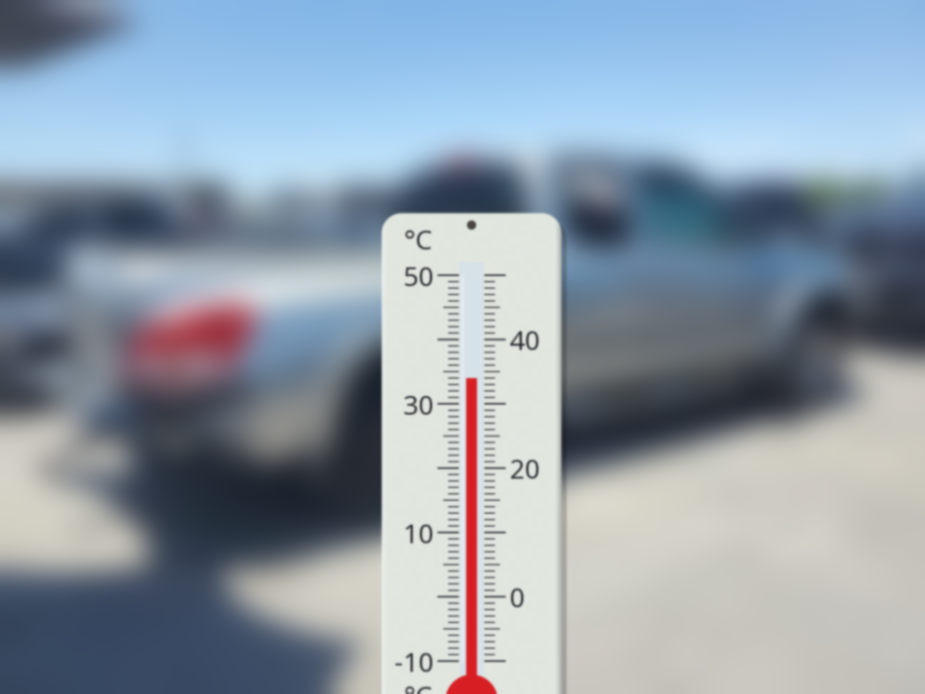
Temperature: 34
